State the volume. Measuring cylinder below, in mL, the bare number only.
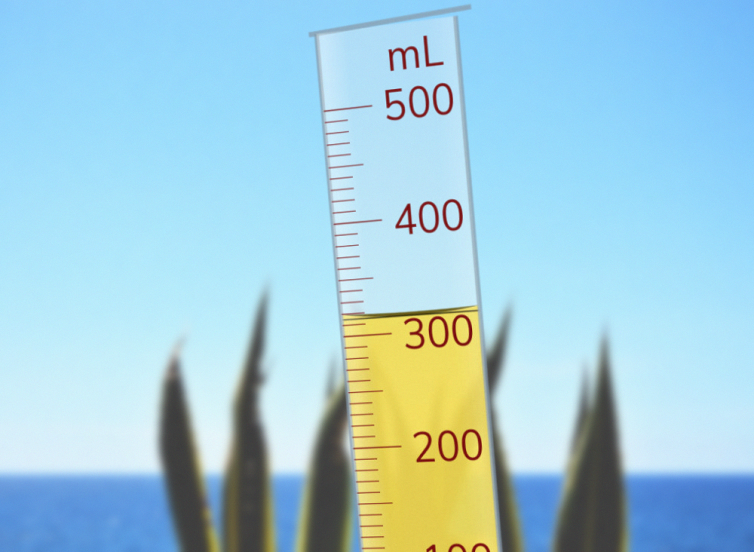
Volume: 315
